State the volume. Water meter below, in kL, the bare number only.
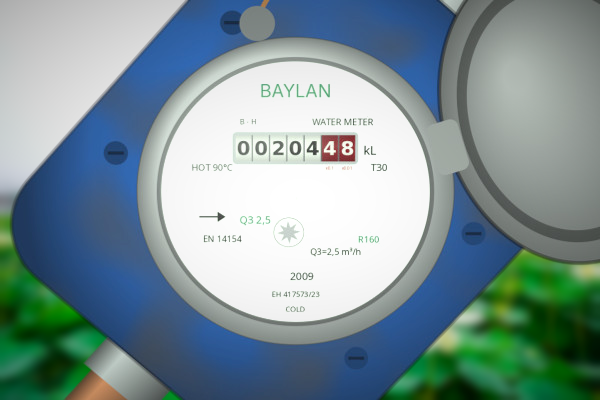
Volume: 204.48
